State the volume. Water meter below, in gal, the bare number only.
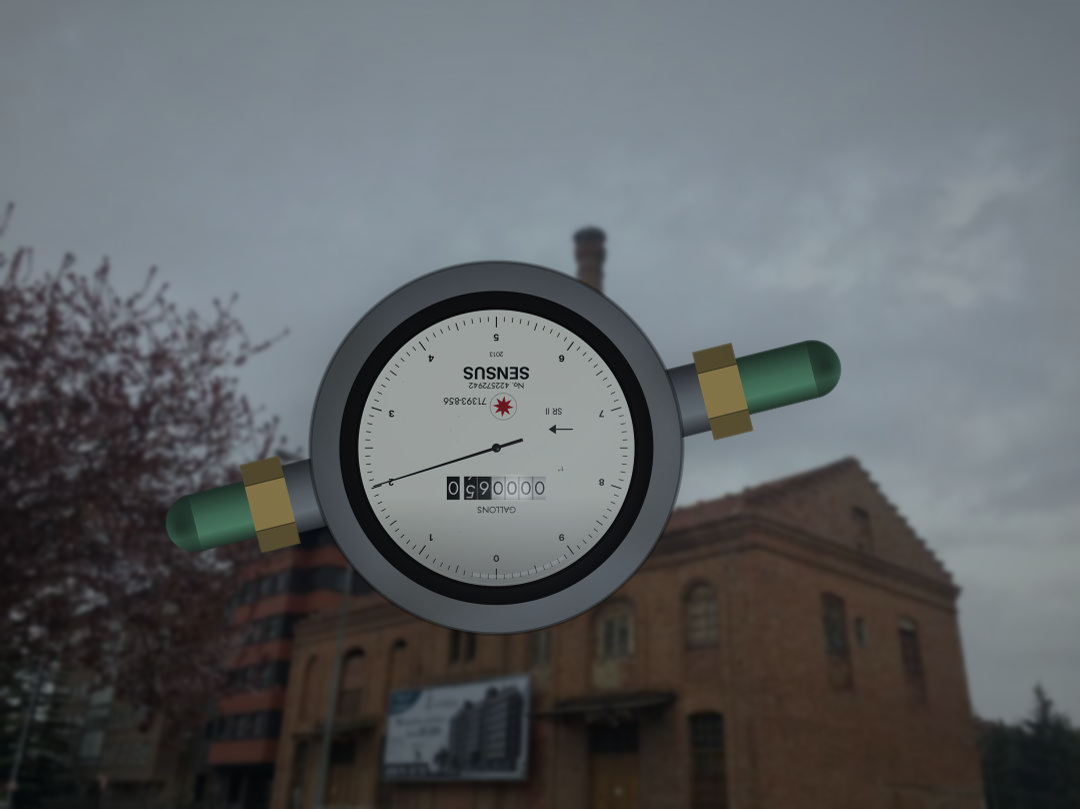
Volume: 652.0
